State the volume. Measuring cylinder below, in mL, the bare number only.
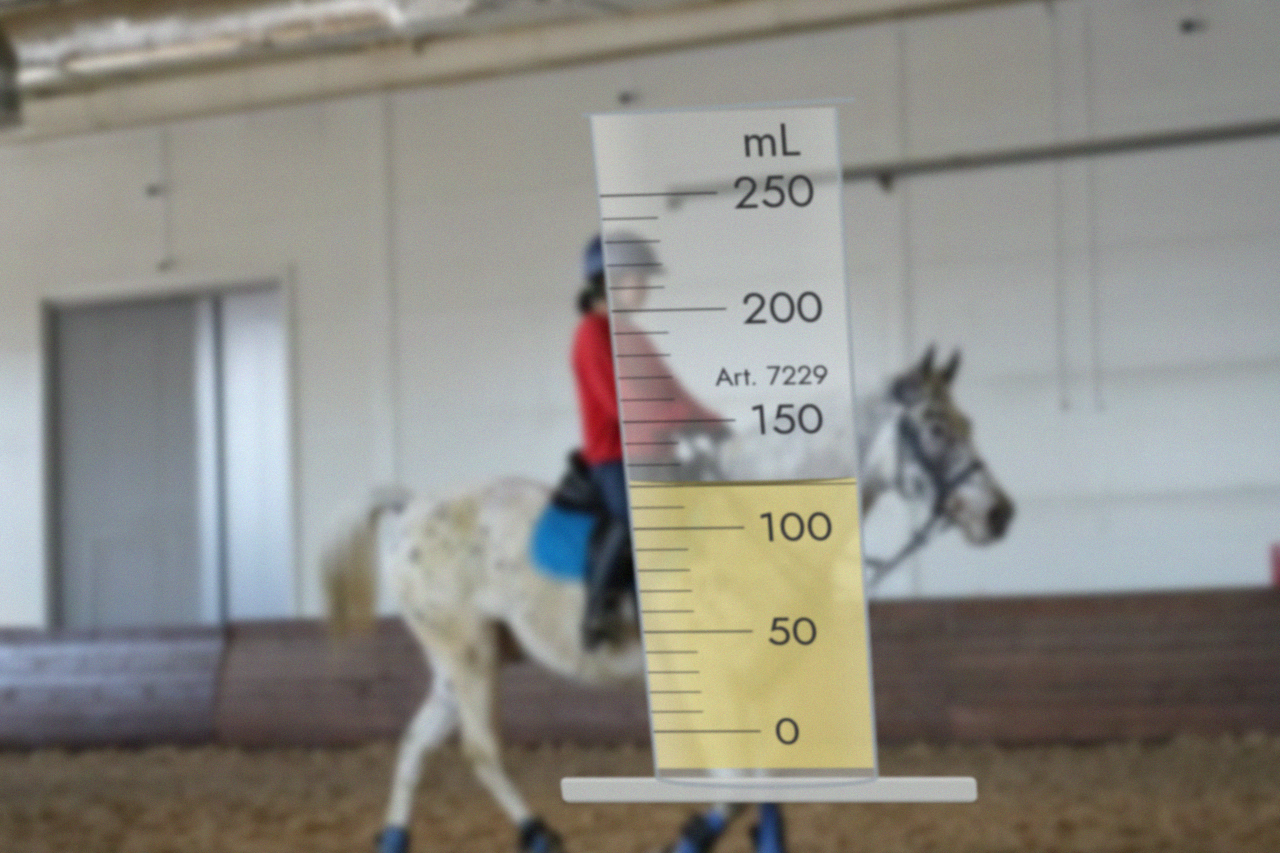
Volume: 120
